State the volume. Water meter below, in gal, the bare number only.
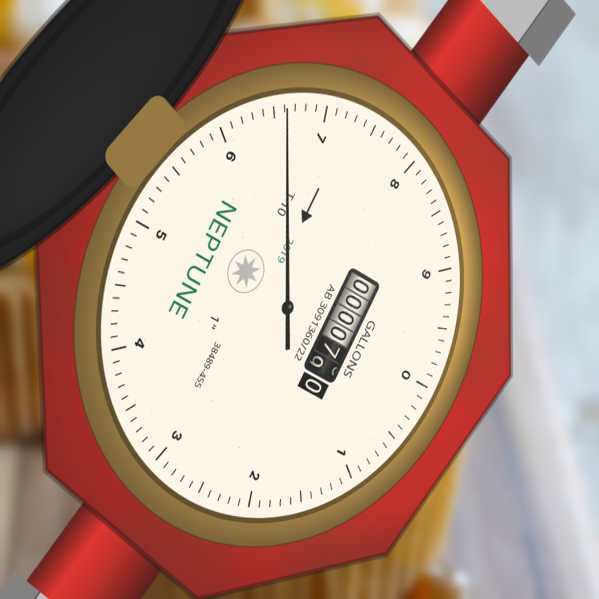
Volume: 786.6
